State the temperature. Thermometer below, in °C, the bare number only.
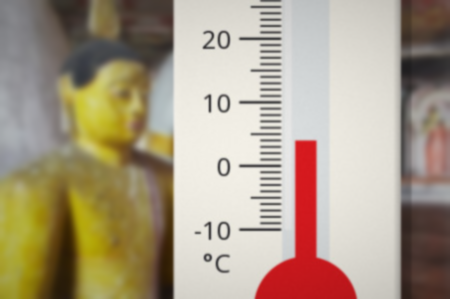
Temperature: 4
